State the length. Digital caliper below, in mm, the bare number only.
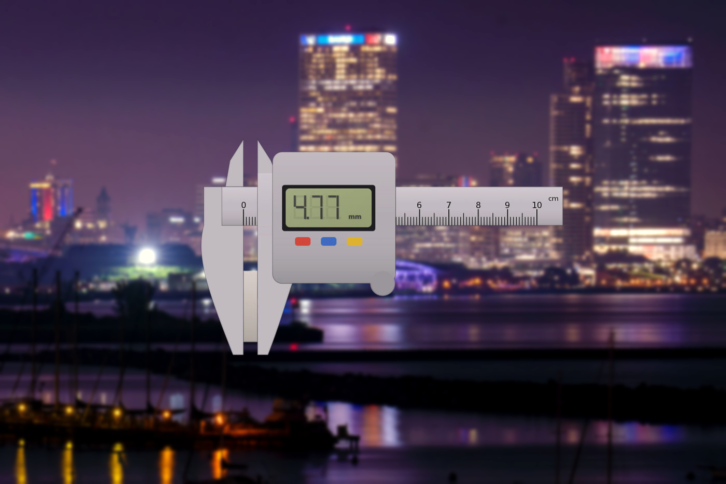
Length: 4.77
